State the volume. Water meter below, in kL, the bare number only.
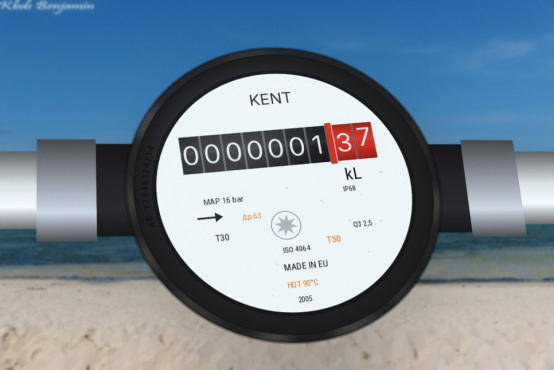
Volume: 1.37
